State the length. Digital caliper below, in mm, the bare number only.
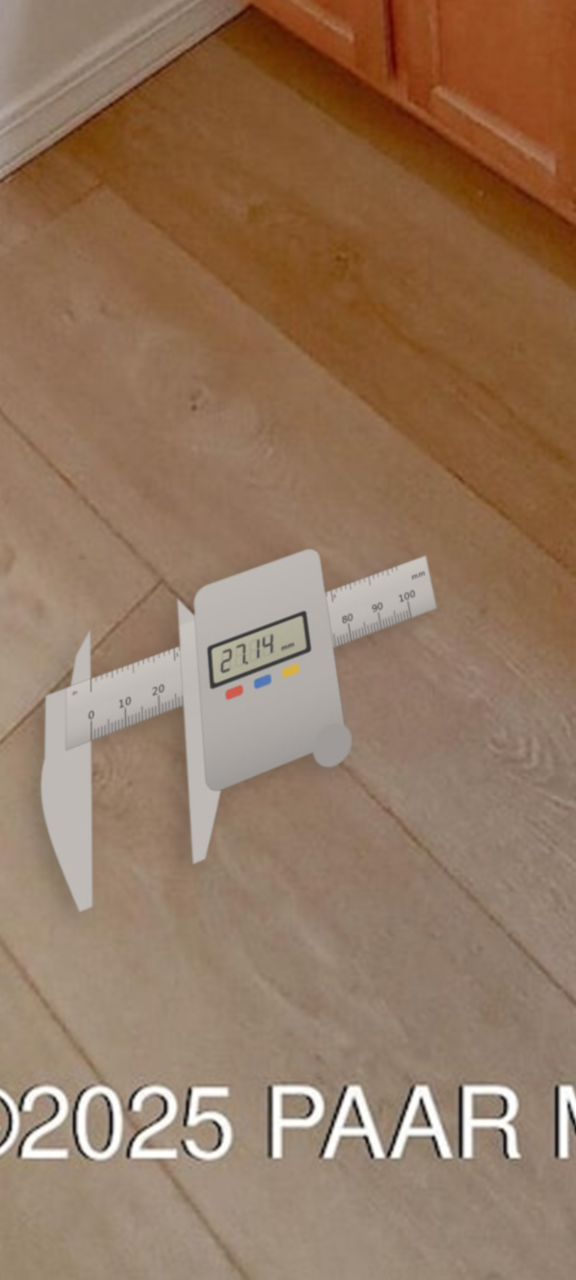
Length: 27.14
